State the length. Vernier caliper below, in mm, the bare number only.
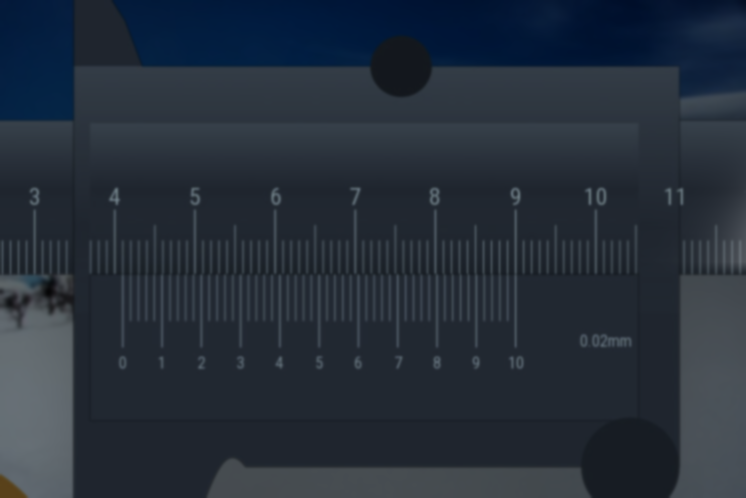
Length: 41.0
